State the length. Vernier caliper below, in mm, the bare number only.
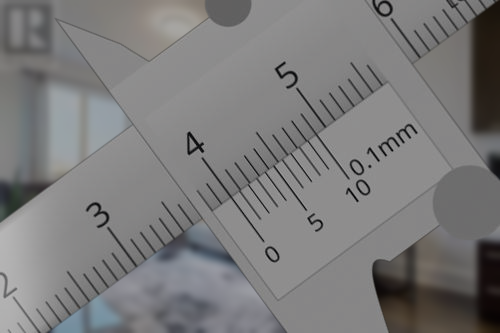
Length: 40.0
